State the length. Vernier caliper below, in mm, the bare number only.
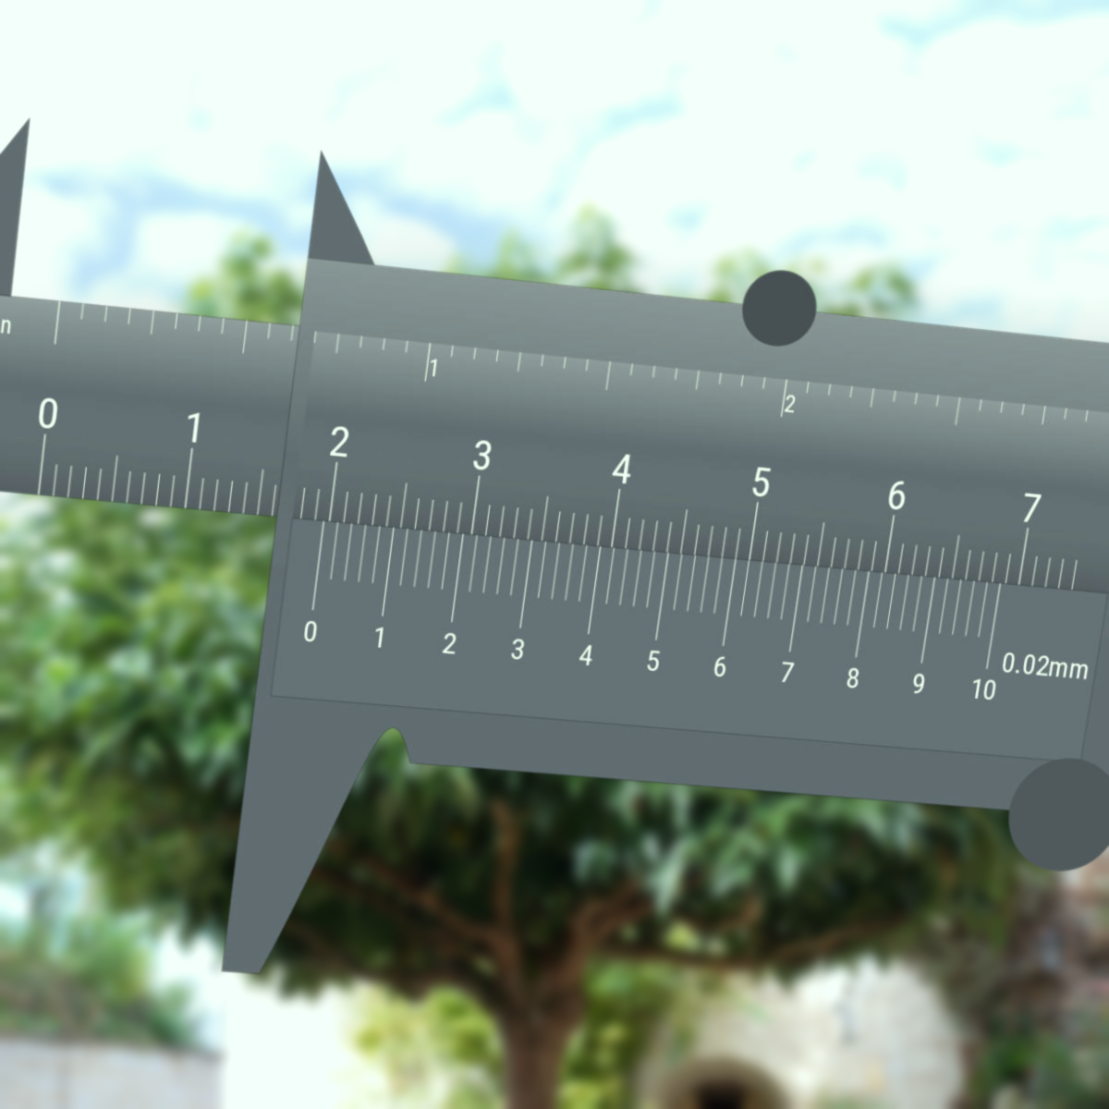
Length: 19.6
